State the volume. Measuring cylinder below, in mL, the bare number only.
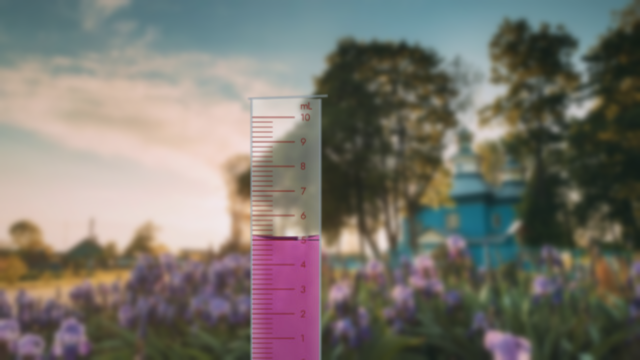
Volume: 5
